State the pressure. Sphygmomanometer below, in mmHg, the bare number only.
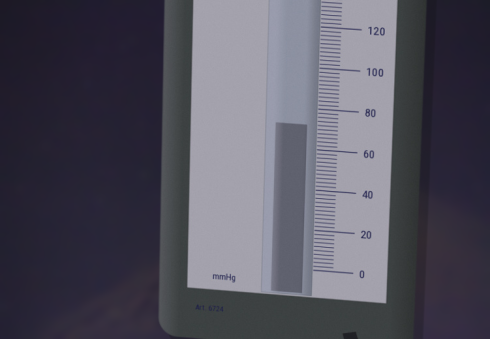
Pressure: 72
